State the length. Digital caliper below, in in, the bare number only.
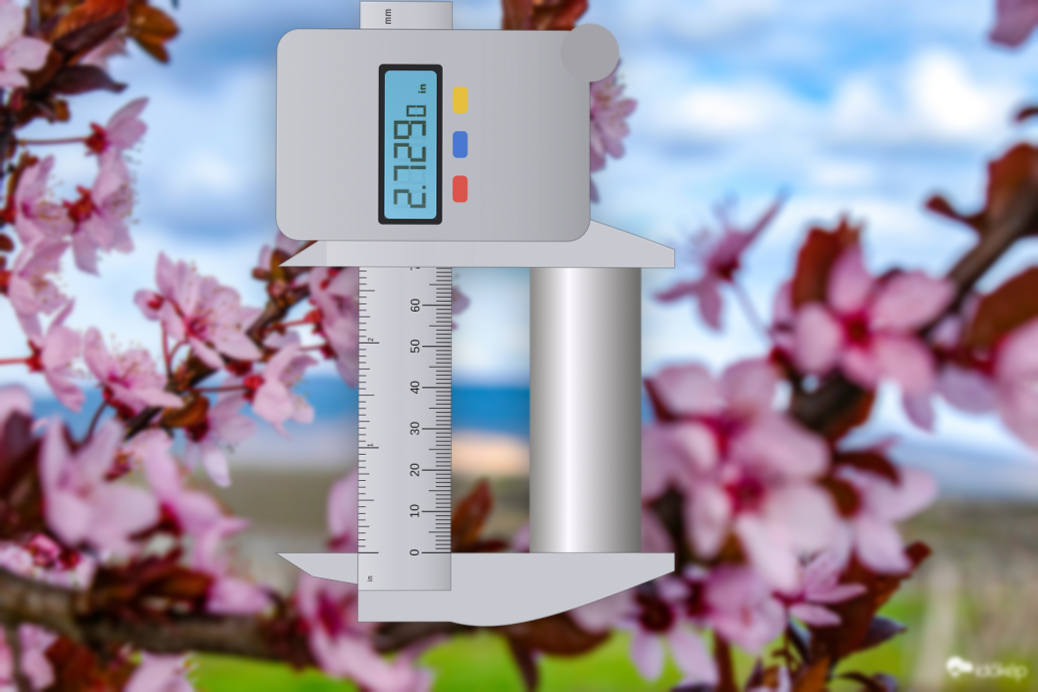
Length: 2.7290
